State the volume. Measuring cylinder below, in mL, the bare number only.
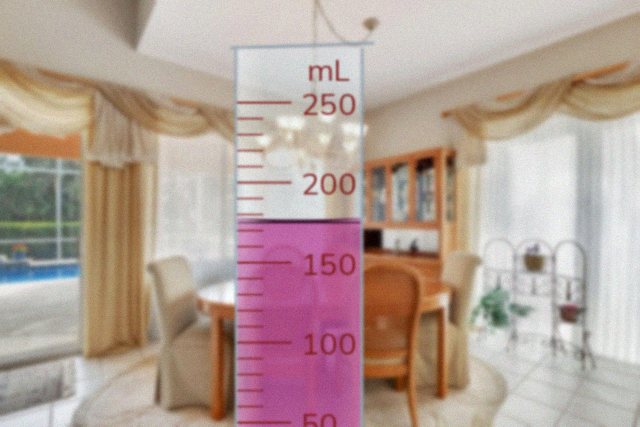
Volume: 175
